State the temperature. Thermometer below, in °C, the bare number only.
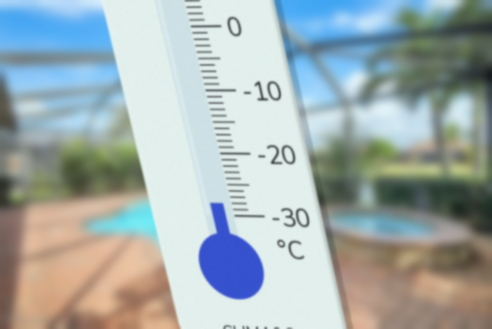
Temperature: -28
